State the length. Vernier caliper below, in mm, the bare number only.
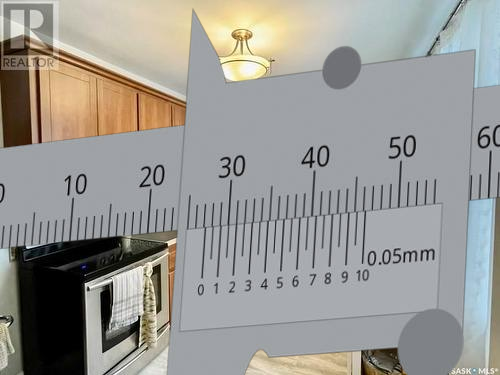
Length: 27.2
